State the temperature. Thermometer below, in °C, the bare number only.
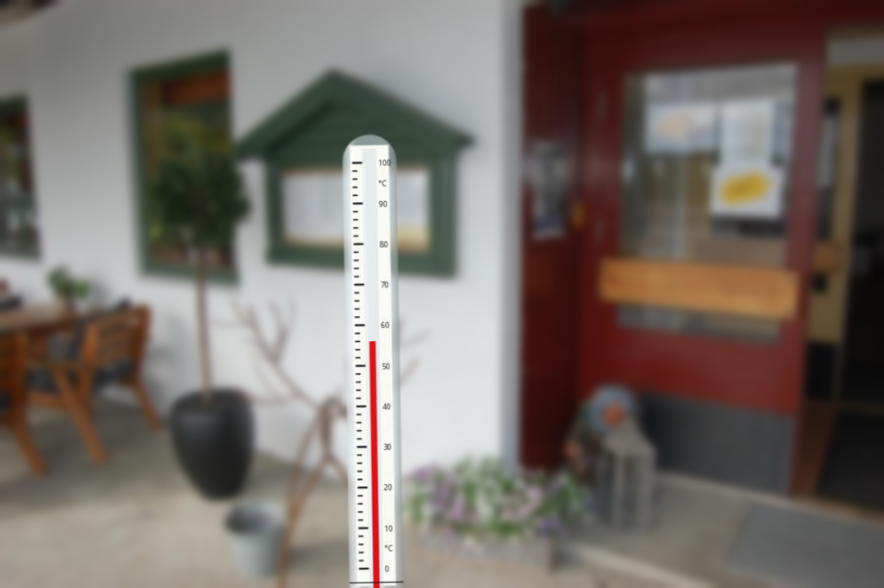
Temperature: 56
